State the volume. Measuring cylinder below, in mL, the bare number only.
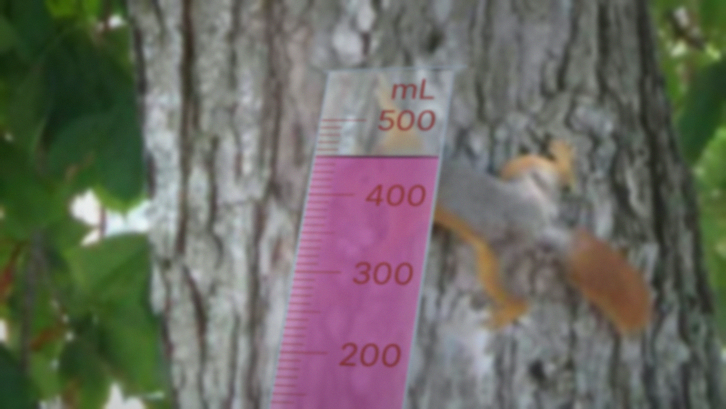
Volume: 450
